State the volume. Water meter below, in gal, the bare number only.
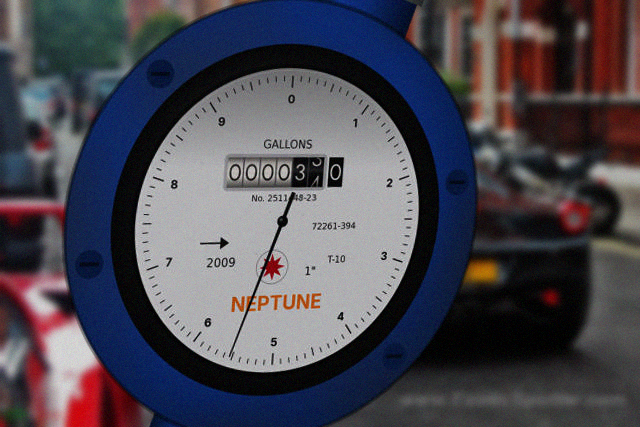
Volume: 335.5
